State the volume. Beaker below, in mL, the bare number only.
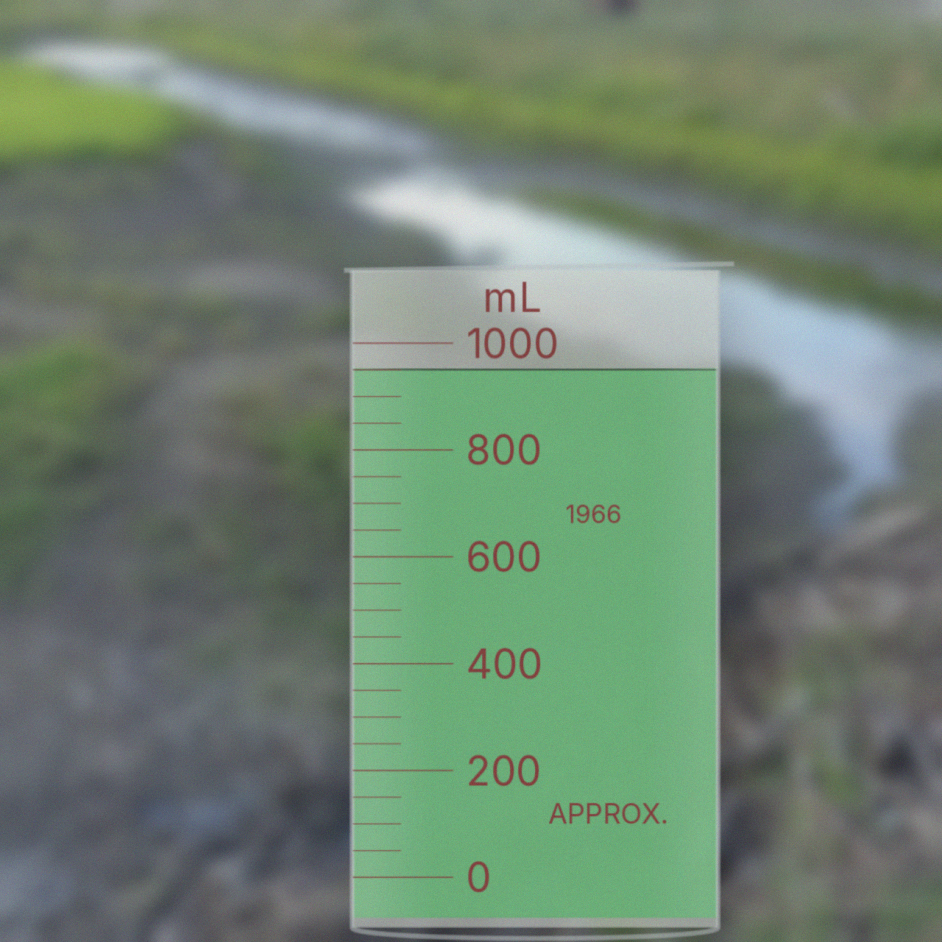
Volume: 950
